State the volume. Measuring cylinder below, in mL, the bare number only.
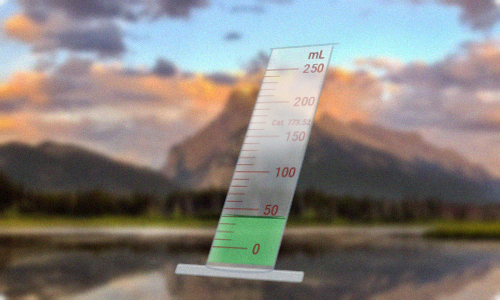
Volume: 40
